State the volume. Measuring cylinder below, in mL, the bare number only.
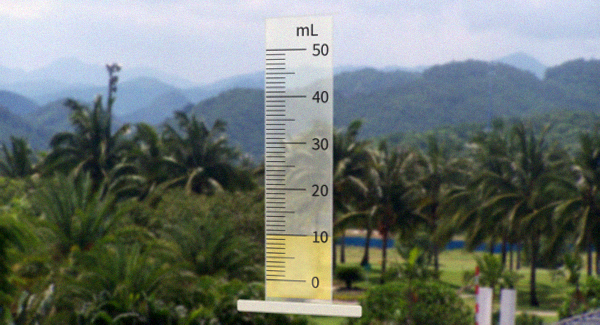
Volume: 10
